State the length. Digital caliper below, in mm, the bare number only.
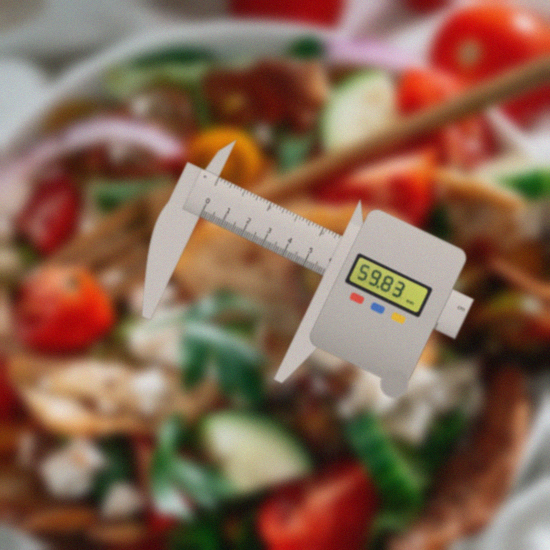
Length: 59.83
